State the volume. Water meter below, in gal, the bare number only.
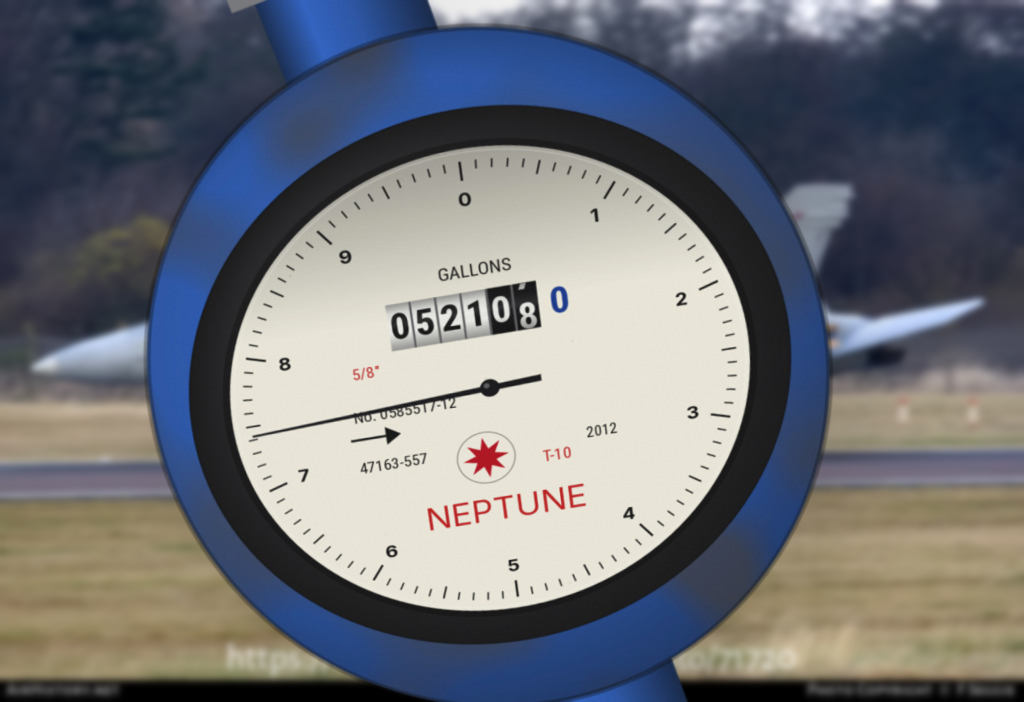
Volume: 521077.4
